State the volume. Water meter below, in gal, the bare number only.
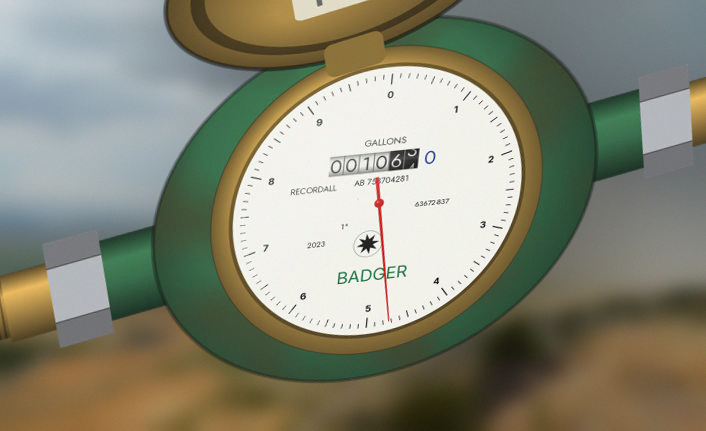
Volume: 10634.7
